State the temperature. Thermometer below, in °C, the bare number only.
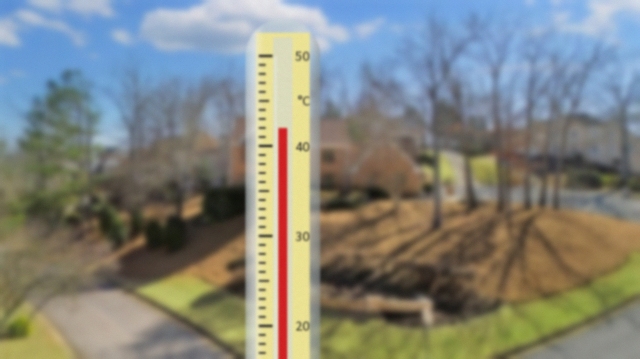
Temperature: 42
